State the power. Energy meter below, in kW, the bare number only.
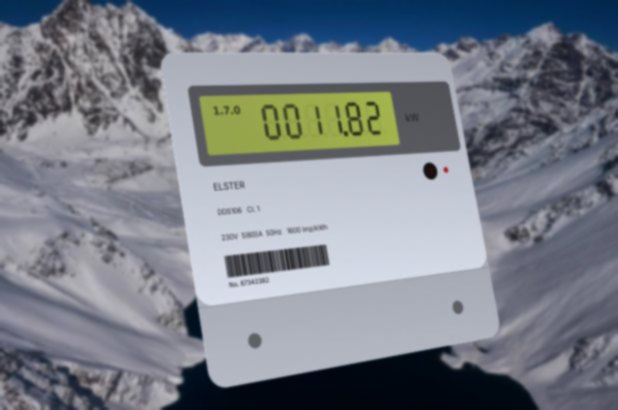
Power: 11.82
